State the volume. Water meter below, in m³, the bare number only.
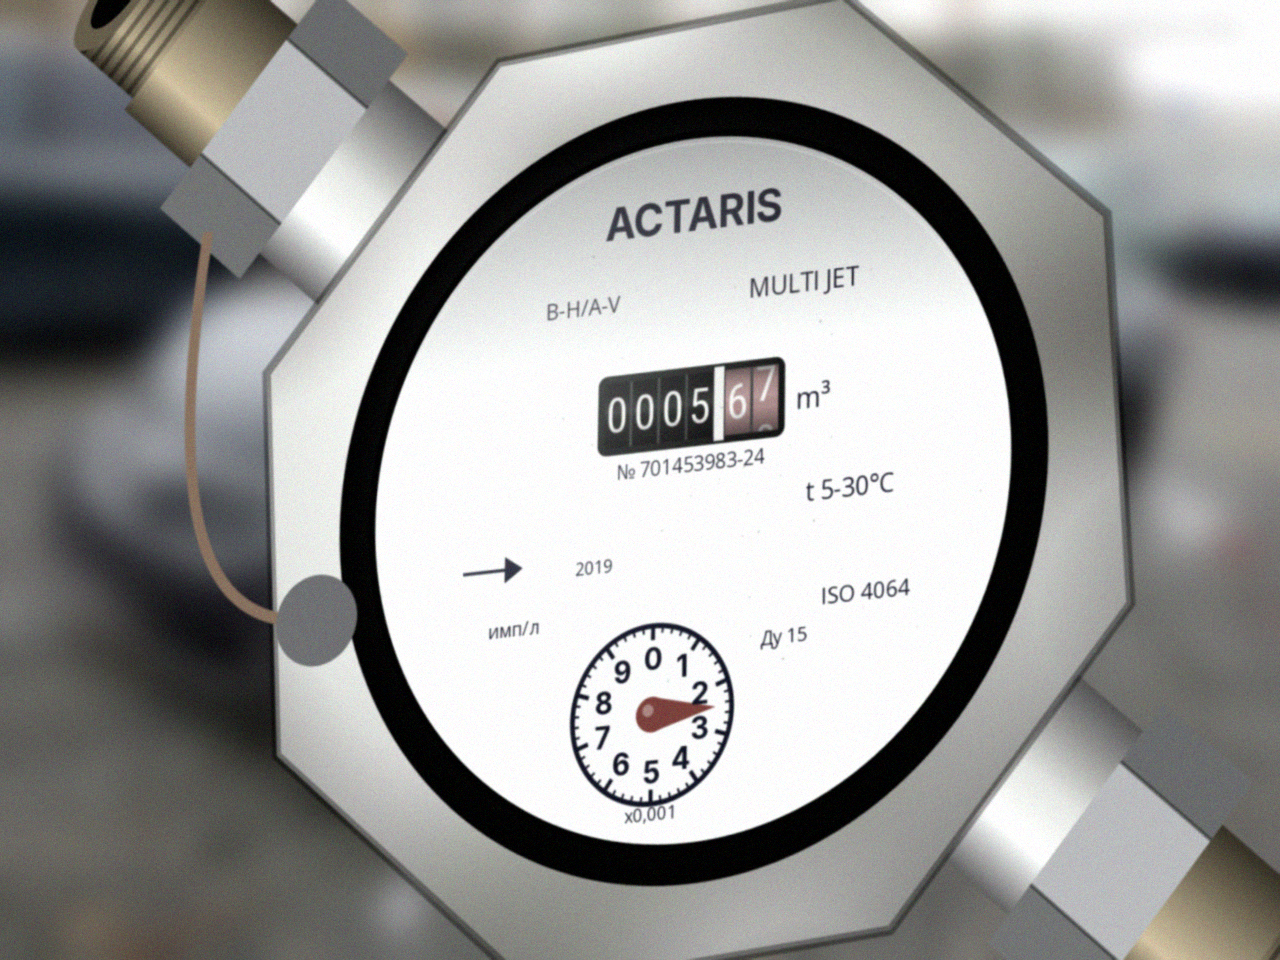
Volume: 5.672
